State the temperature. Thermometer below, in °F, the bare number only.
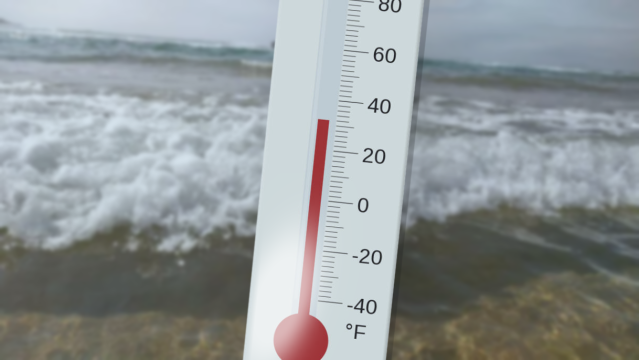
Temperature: 32
